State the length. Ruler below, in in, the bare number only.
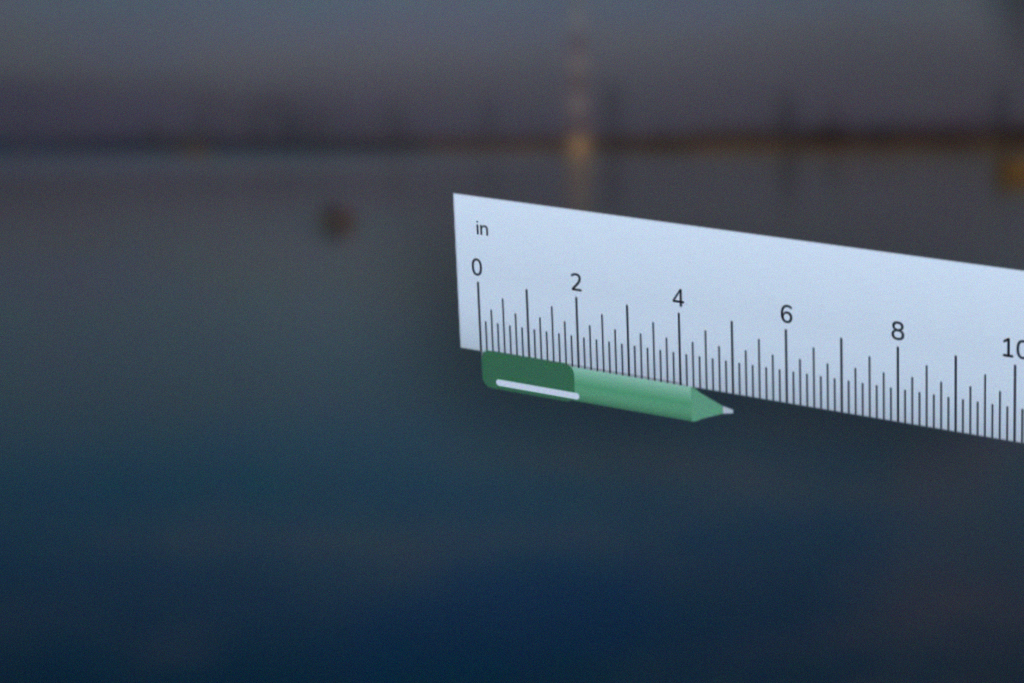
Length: 5
